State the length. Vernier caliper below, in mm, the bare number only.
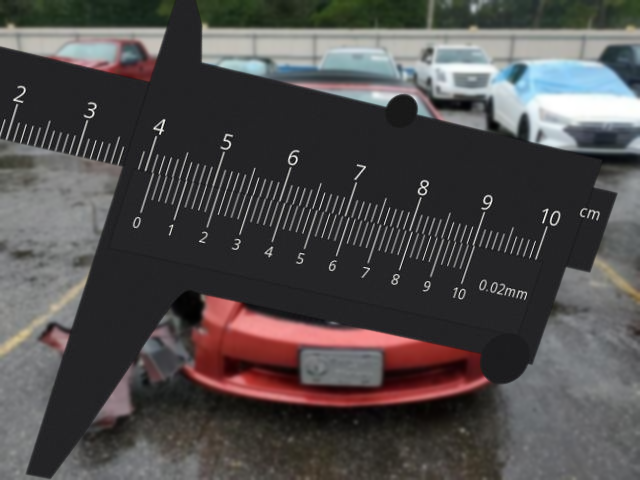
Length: 41.2
